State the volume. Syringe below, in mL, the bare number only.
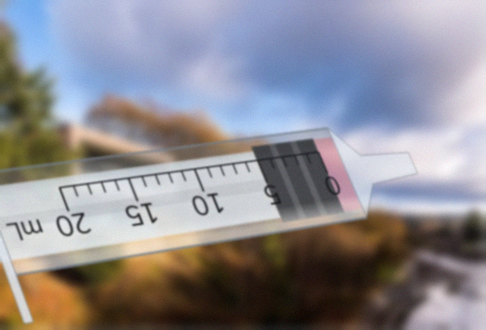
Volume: 0
